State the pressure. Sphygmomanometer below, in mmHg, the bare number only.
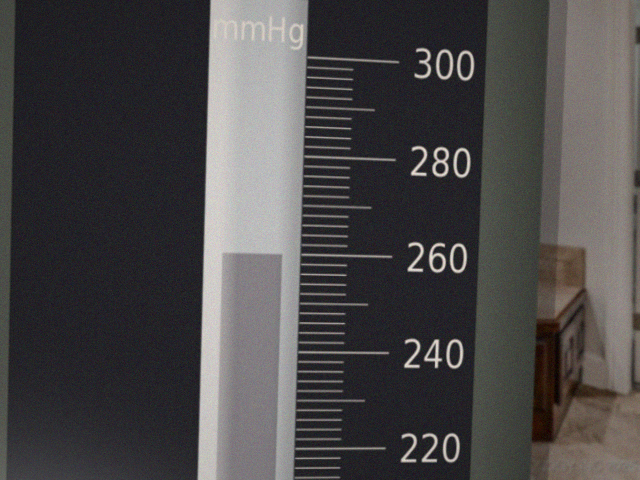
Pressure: 260
